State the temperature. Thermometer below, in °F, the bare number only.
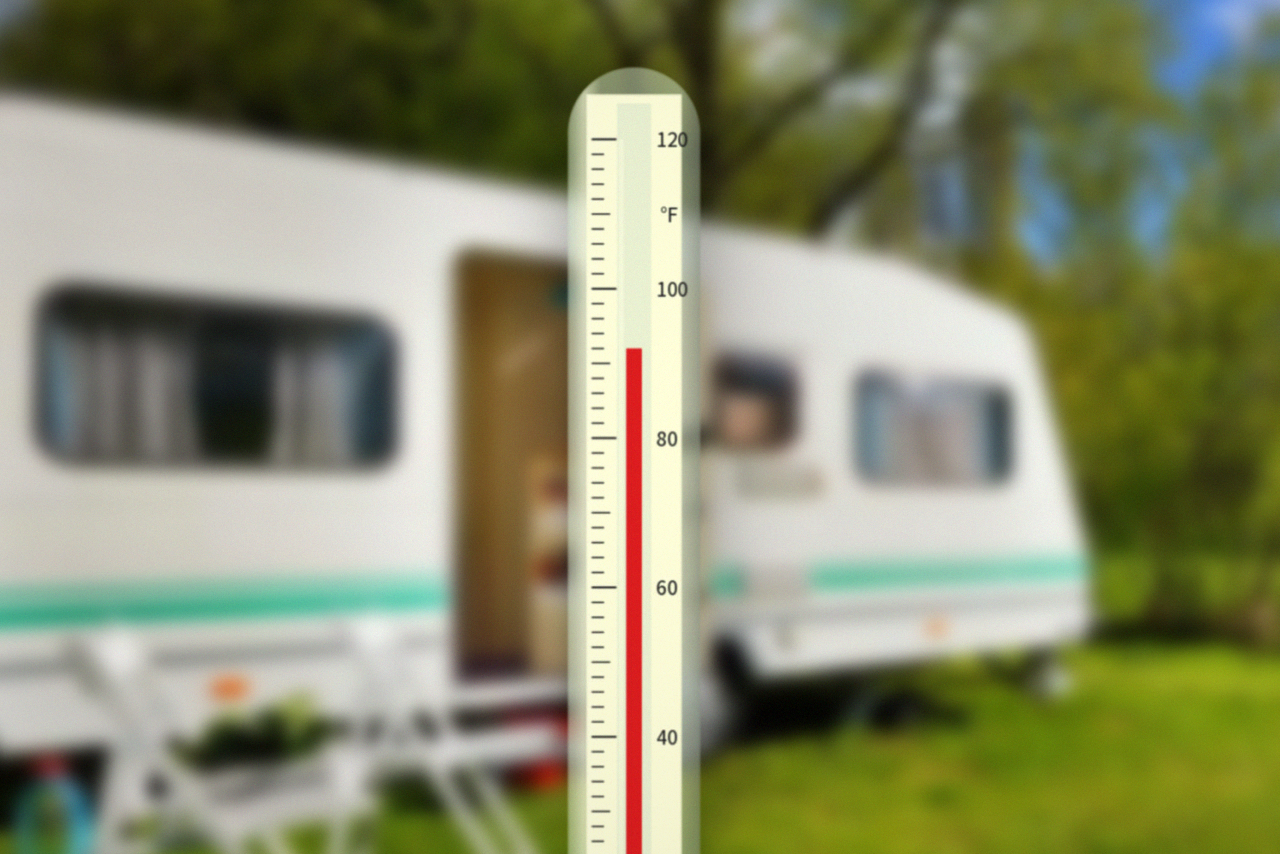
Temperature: 92
